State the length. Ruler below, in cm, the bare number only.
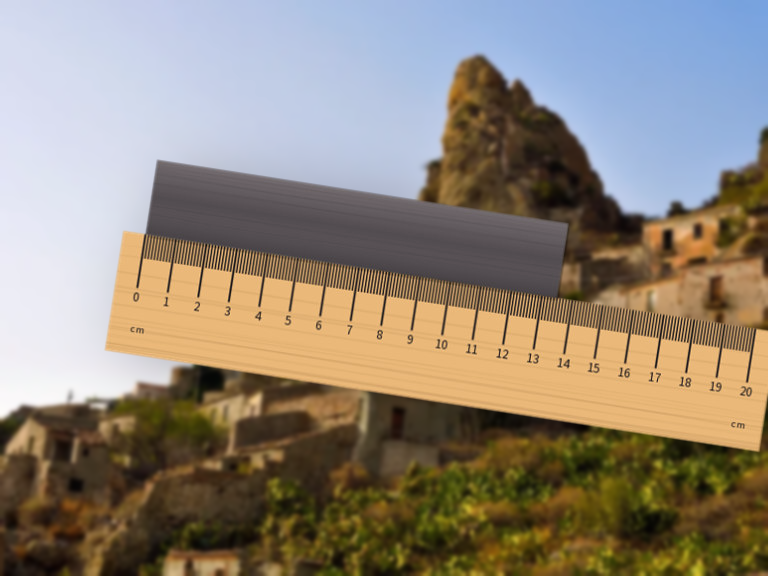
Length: 13.5
